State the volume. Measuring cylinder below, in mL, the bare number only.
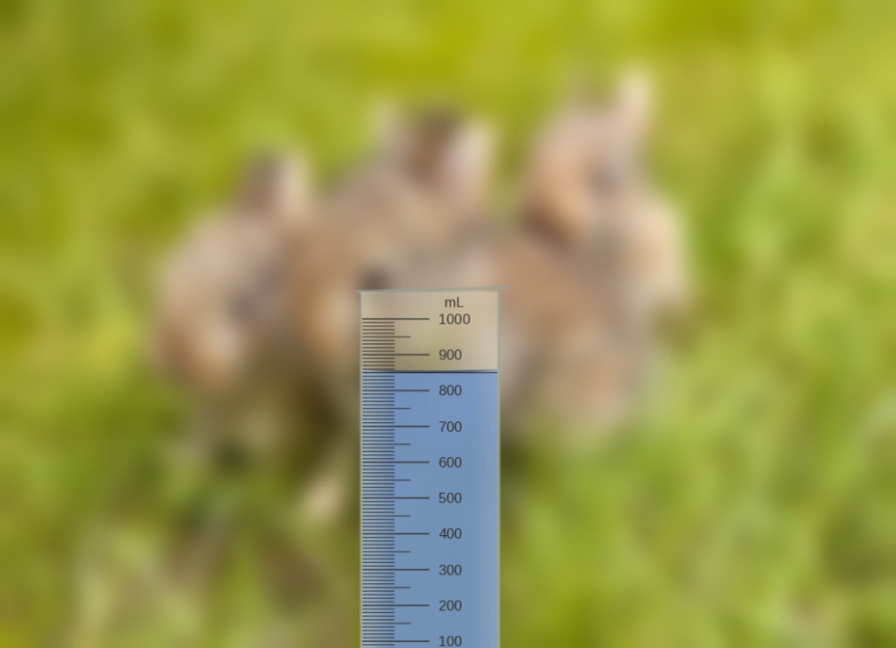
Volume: 850
